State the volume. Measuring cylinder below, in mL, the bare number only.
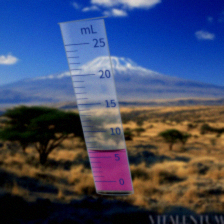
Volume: 6
